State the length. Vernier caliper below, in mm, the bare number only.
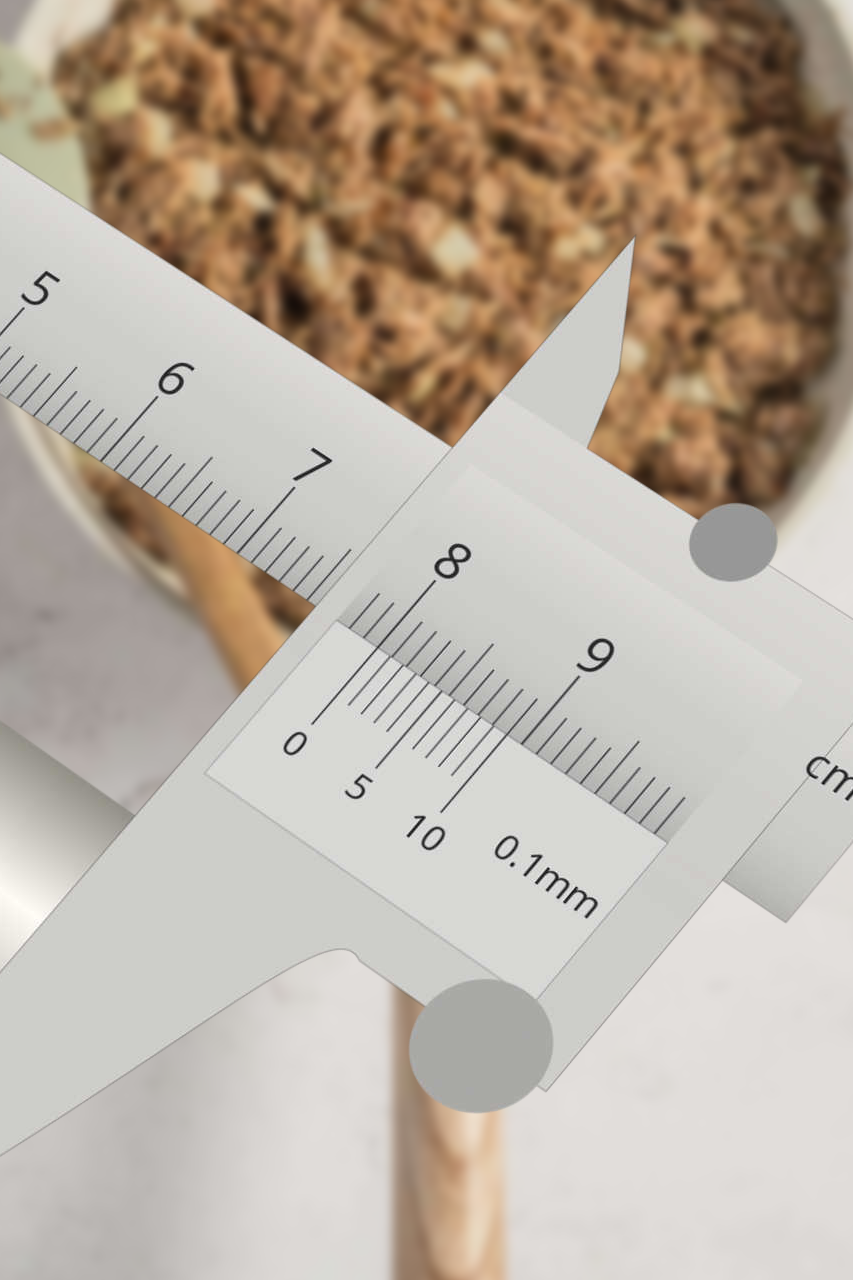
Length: 80.0
